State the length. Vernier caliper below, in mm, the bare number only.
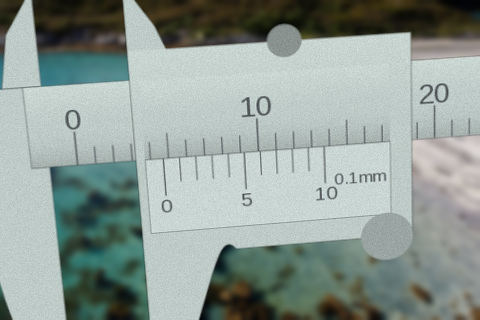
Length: 4.7
